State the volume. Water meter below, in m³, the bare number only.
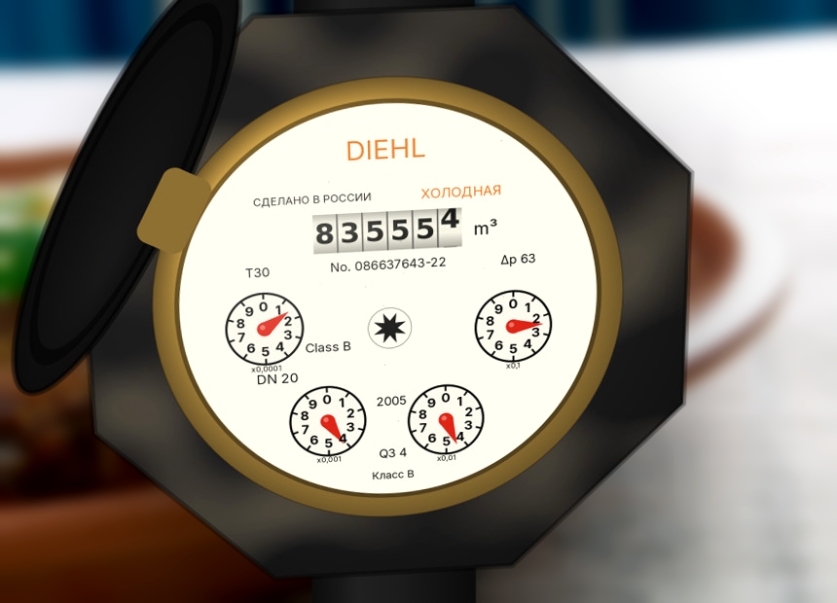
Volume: 835554.2441
